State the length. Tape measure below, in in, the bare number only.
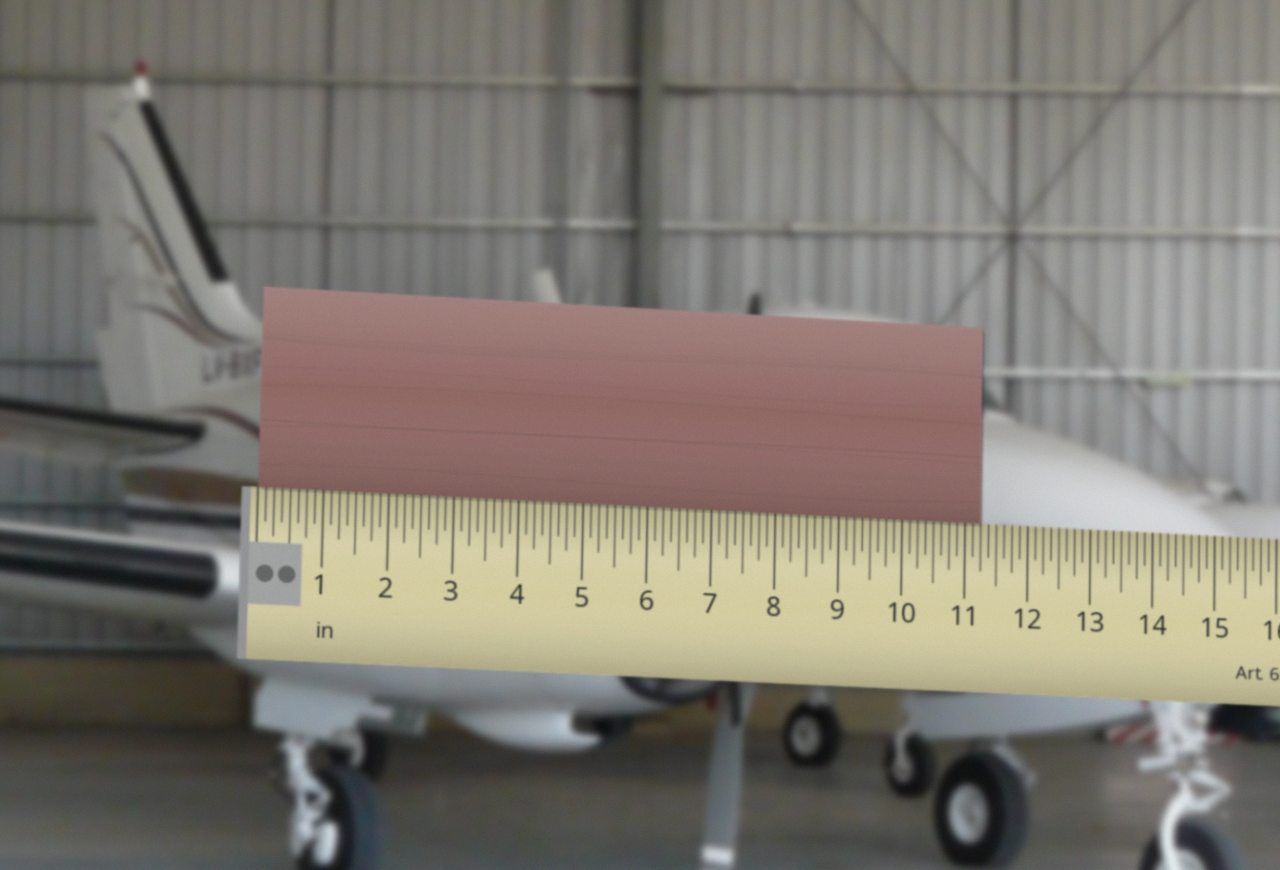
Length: 11.25
